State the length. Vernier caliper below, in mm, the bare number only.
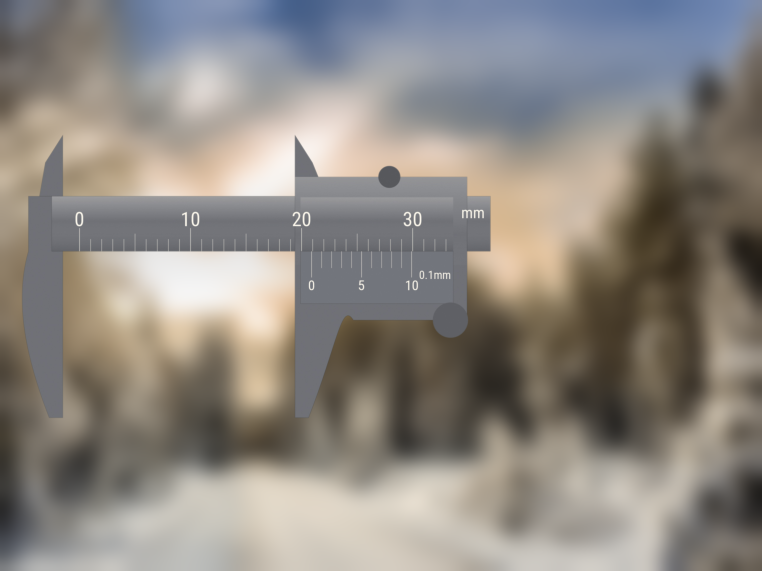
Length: 20.9
